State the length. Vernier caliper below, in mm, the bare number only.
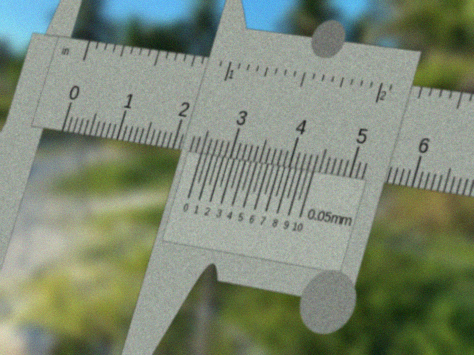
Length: 25.0
